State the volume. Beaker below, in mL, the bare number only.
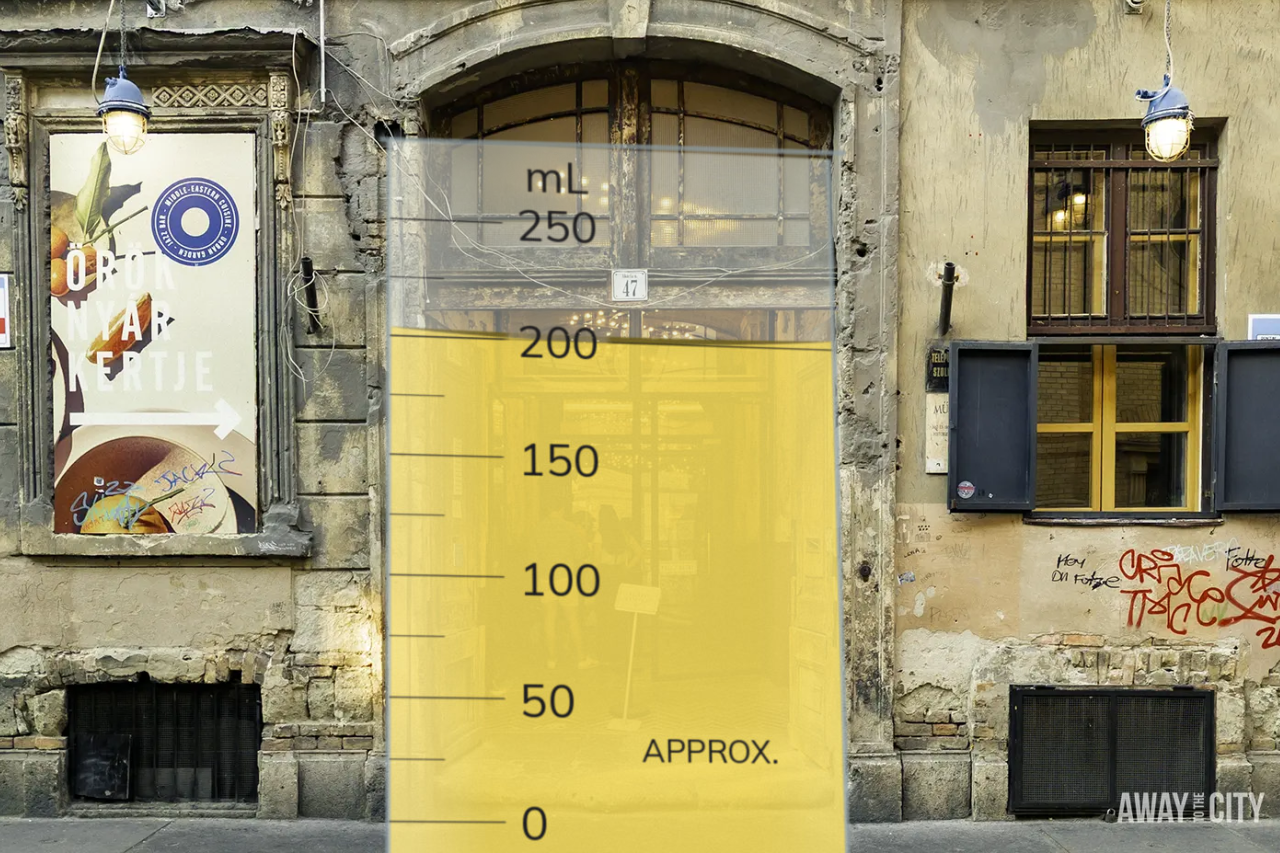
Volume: 200
